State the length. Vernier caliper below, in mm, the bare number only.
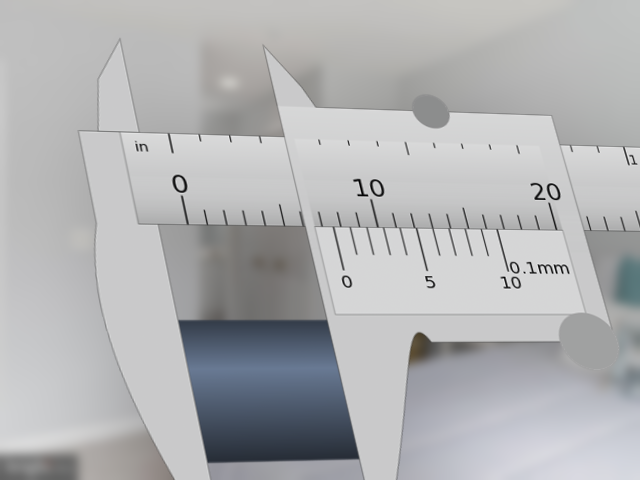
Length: 7.6
